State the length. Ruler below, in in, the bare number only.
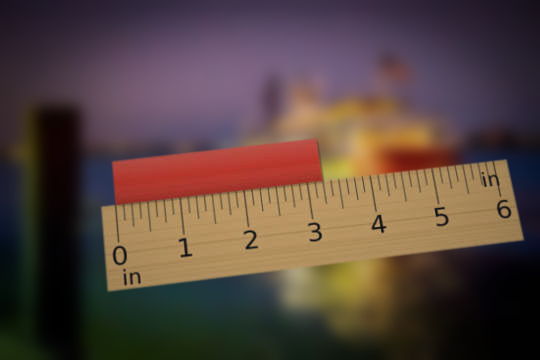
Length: 3.25
